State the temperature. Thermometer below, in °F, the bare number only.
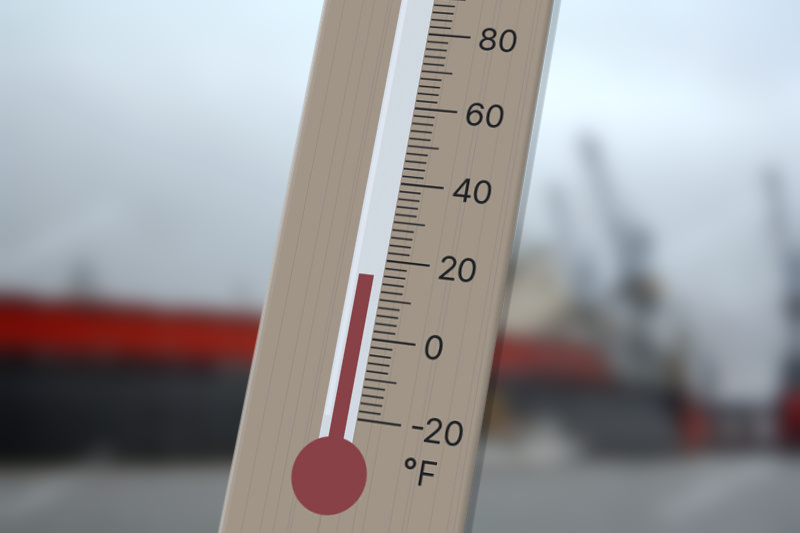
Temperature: 16
